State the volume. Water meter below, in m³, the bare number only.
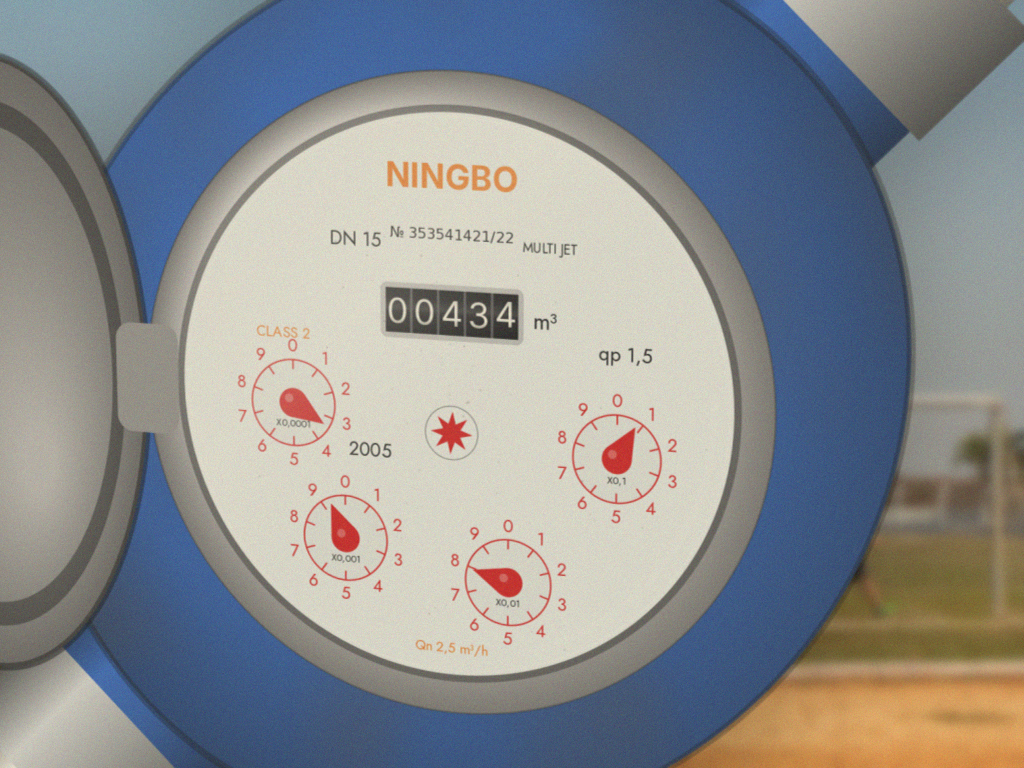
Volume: 434.0793
